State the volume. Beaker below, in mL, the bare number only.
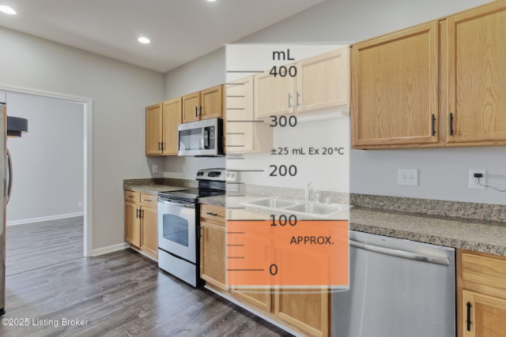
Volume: 100
